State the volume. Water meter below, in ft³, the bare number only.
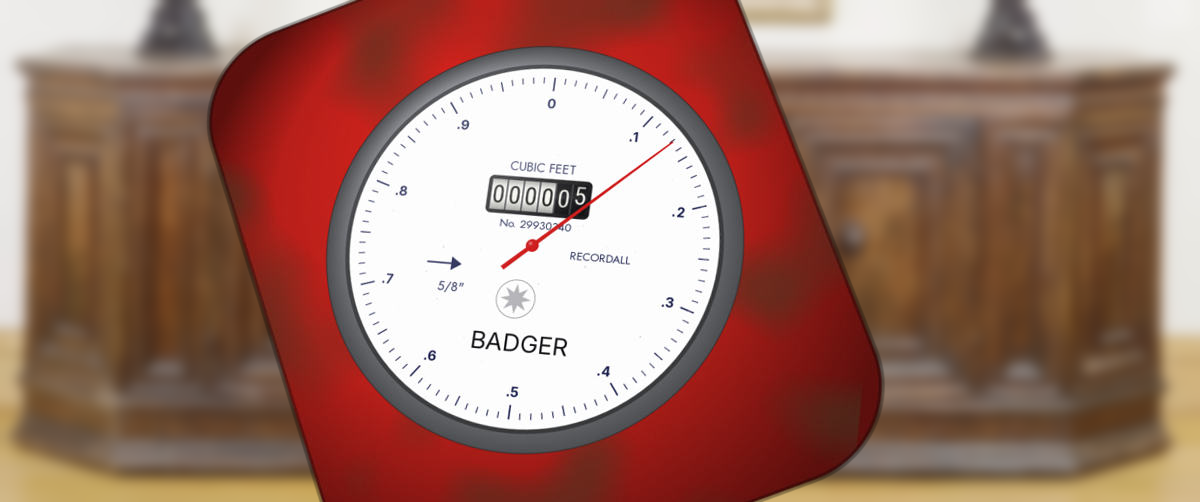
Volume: 5.13
